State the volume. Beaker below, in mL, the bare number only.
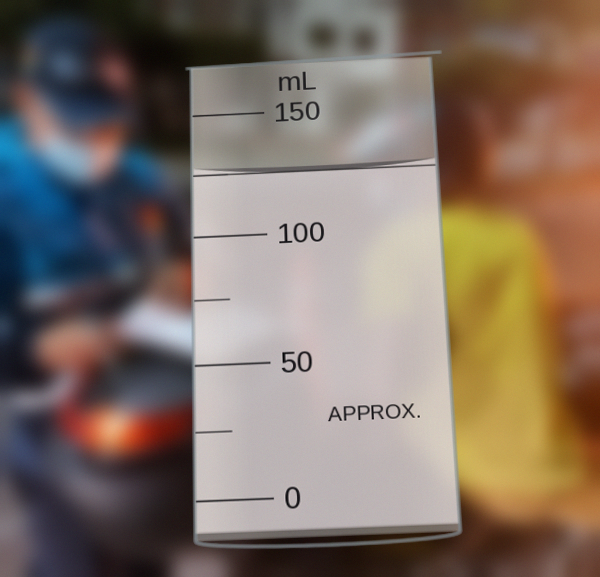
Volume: 125
